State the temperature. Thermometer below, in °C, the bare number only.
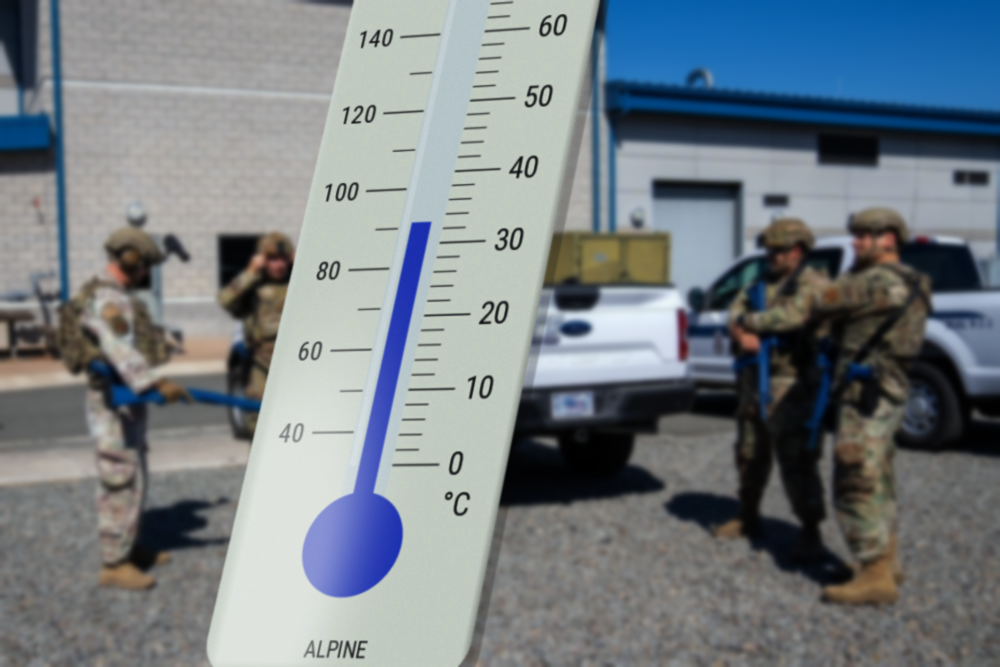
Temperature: 33
